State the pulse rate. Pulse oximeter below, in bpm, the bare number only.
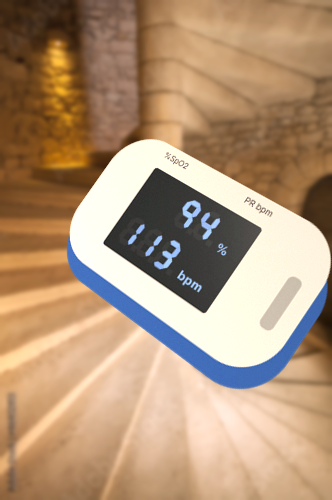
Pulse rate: 113
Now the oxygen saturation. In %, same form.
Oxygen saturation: 94
